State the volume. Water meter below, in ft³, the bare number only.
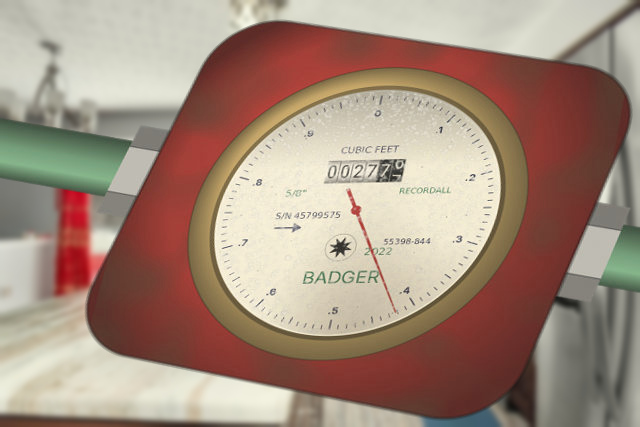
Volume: 2776.42
